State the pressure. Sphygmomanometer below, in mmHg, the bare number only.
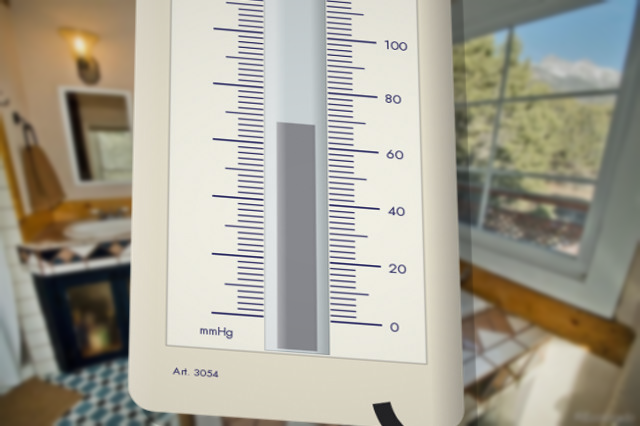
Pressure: 68
